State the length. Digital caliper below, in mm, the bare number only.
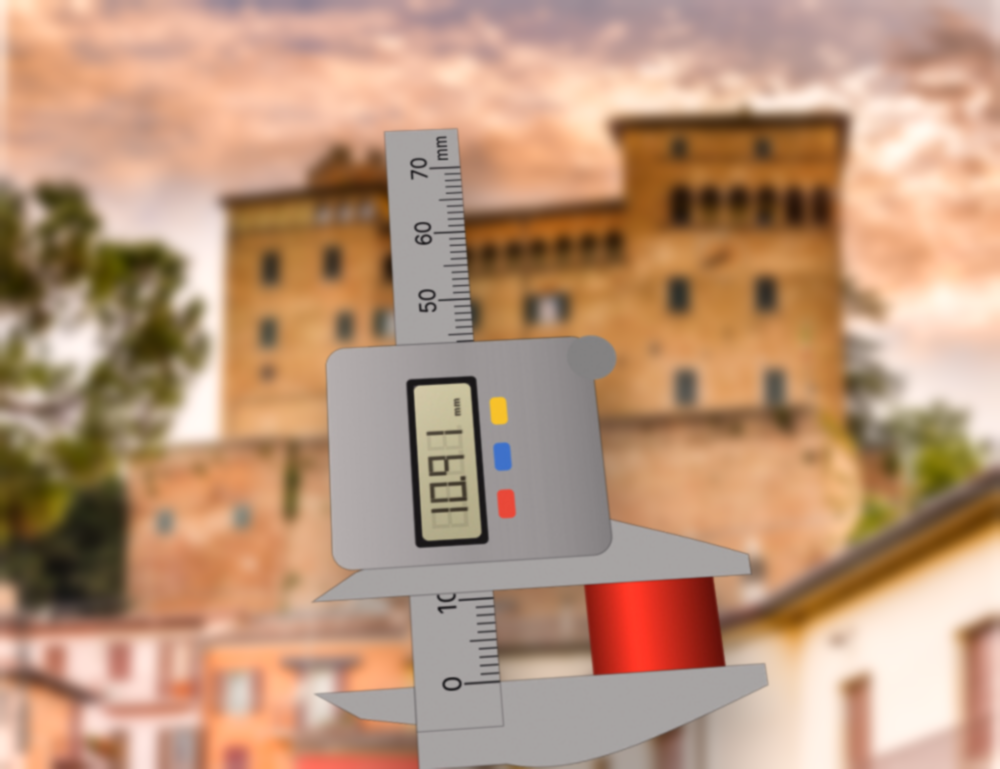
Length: 10.91
